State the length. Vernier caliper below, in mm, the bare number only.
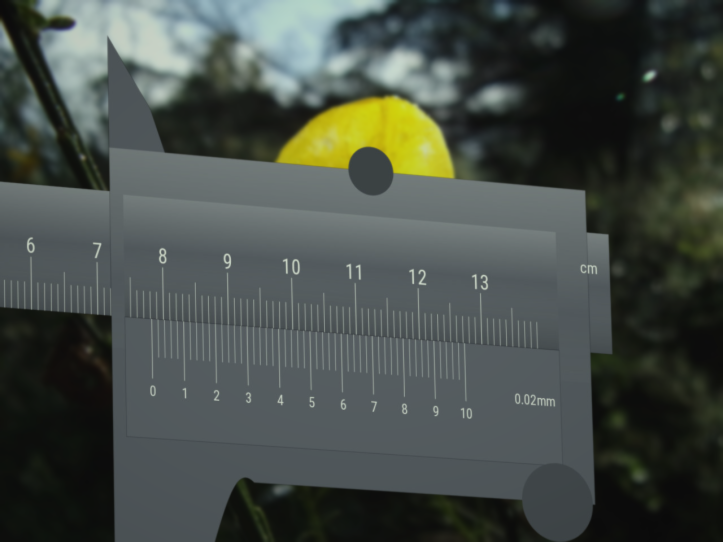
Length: 78.2
